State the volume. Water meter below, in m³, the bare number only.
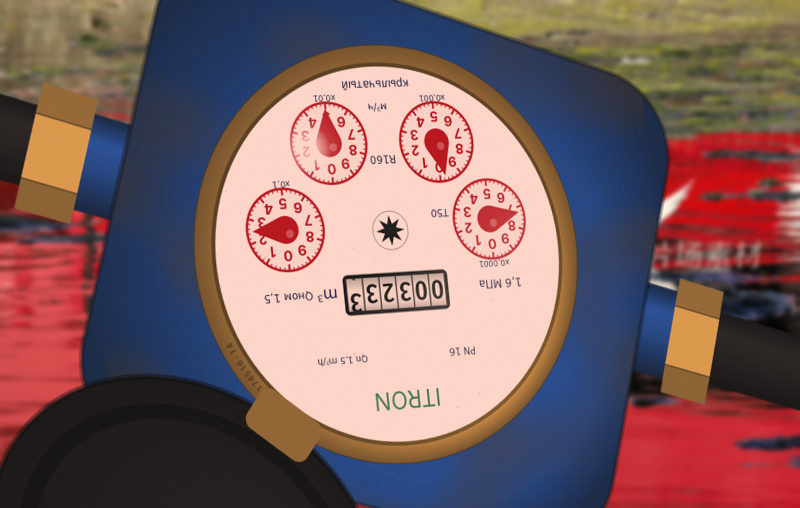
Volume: 3233.2497
